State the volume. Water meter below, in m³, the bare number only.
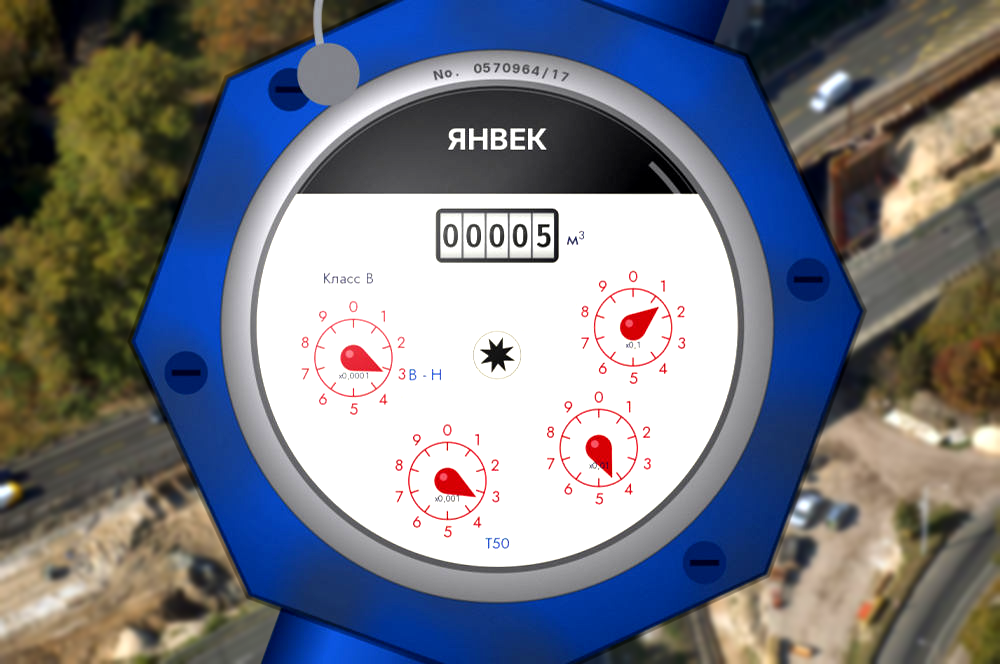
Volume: 5.1433
